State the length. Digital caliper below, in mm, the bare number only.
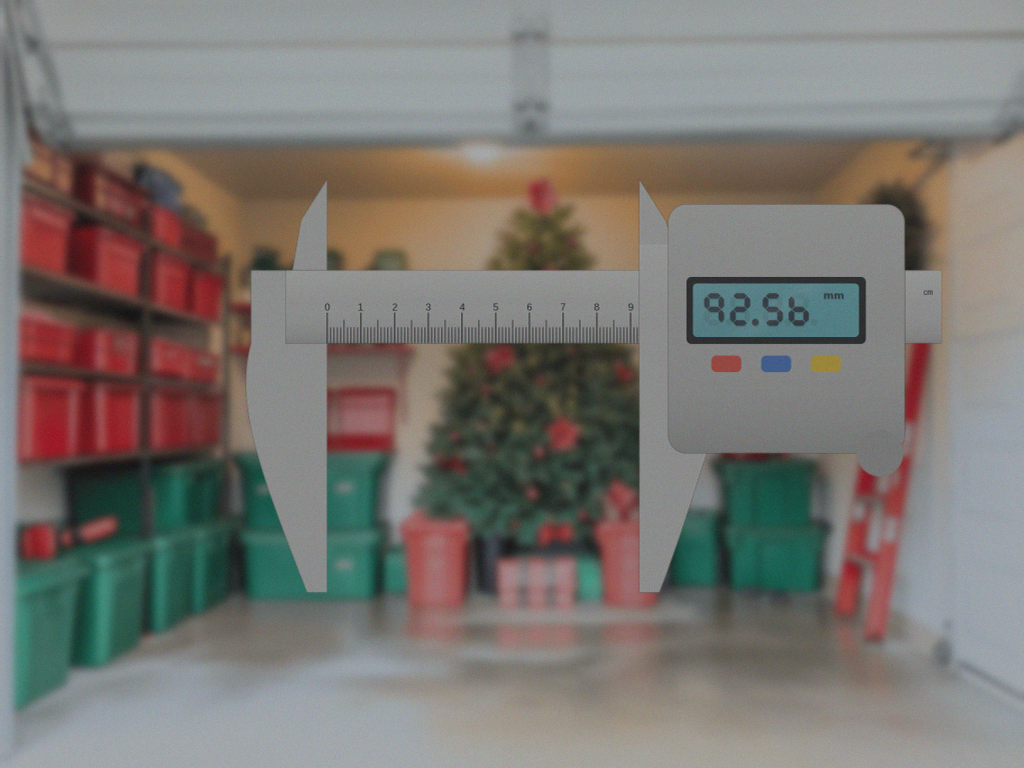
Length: 92.56
